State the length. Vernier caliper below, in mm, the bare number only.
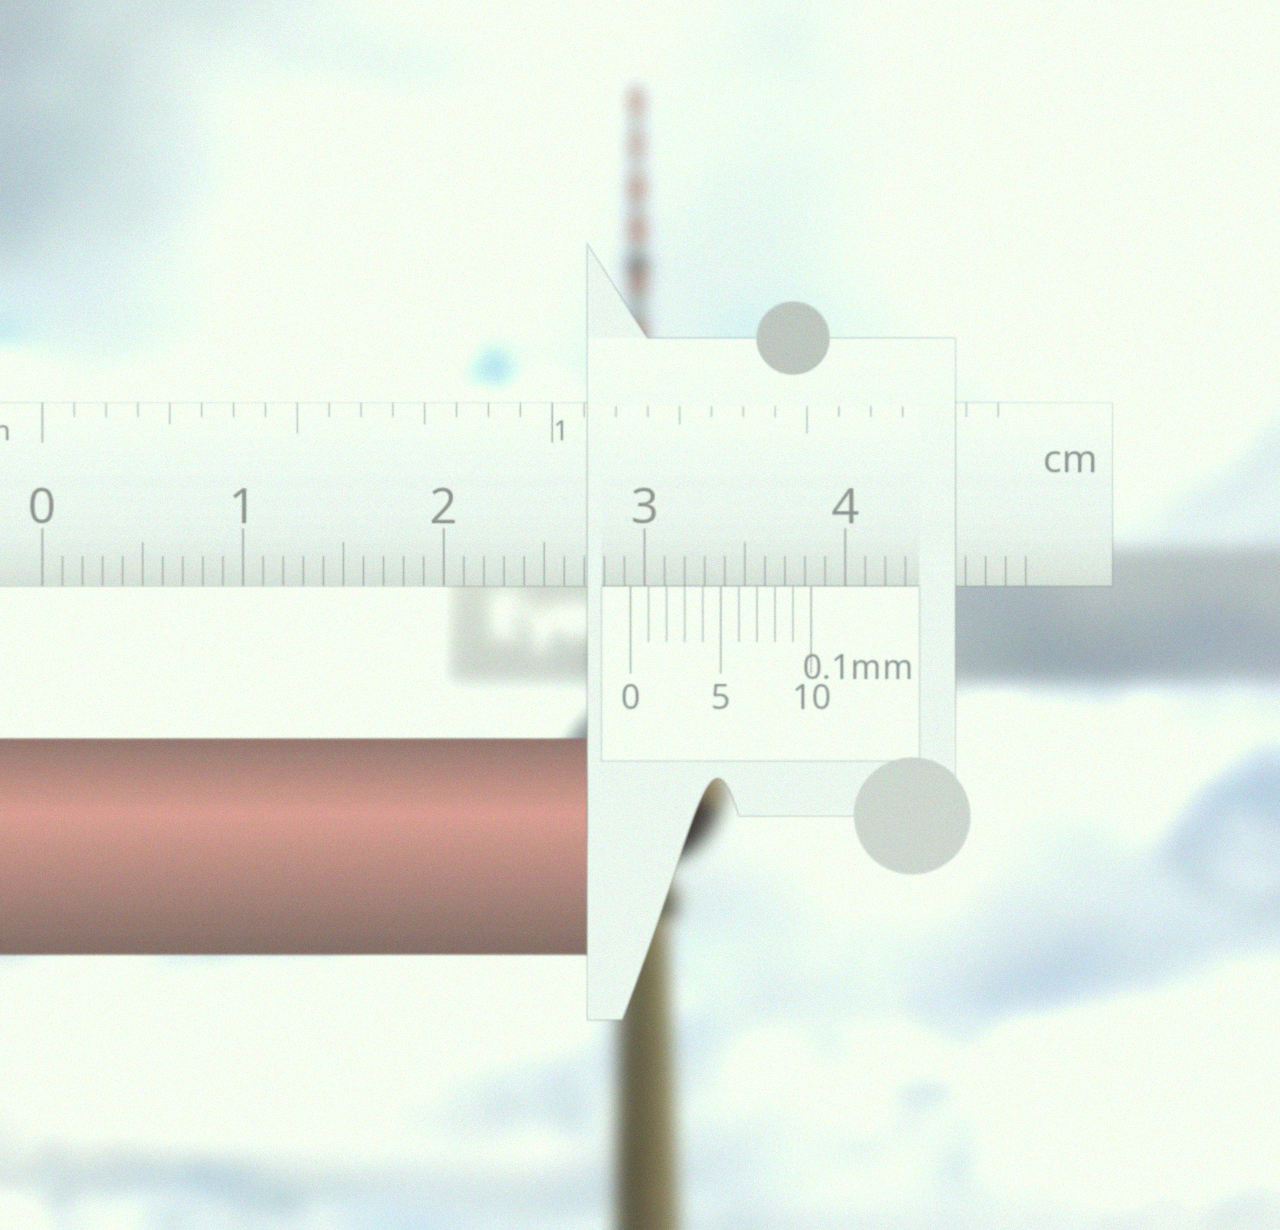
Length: 29.3
